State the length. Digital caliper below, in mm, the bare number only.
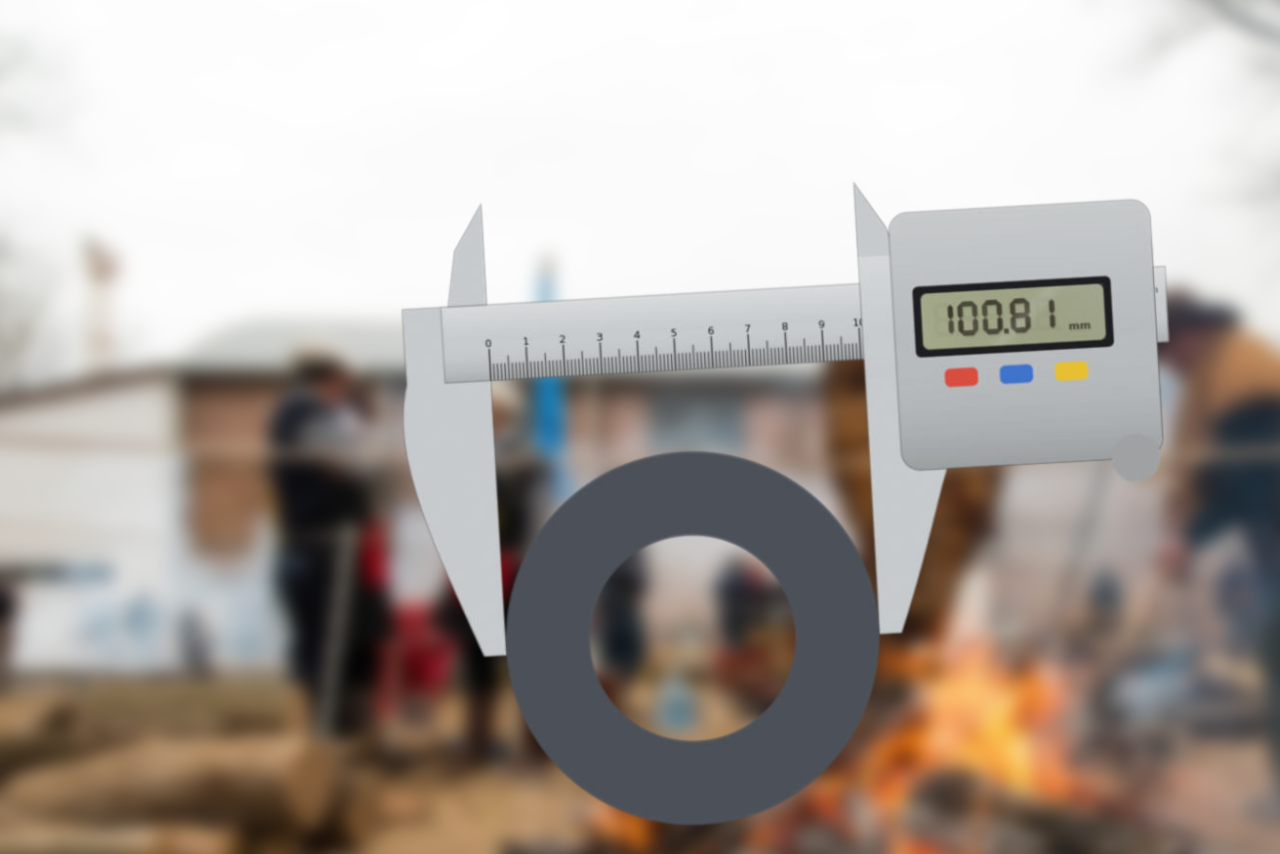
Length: 100.81
